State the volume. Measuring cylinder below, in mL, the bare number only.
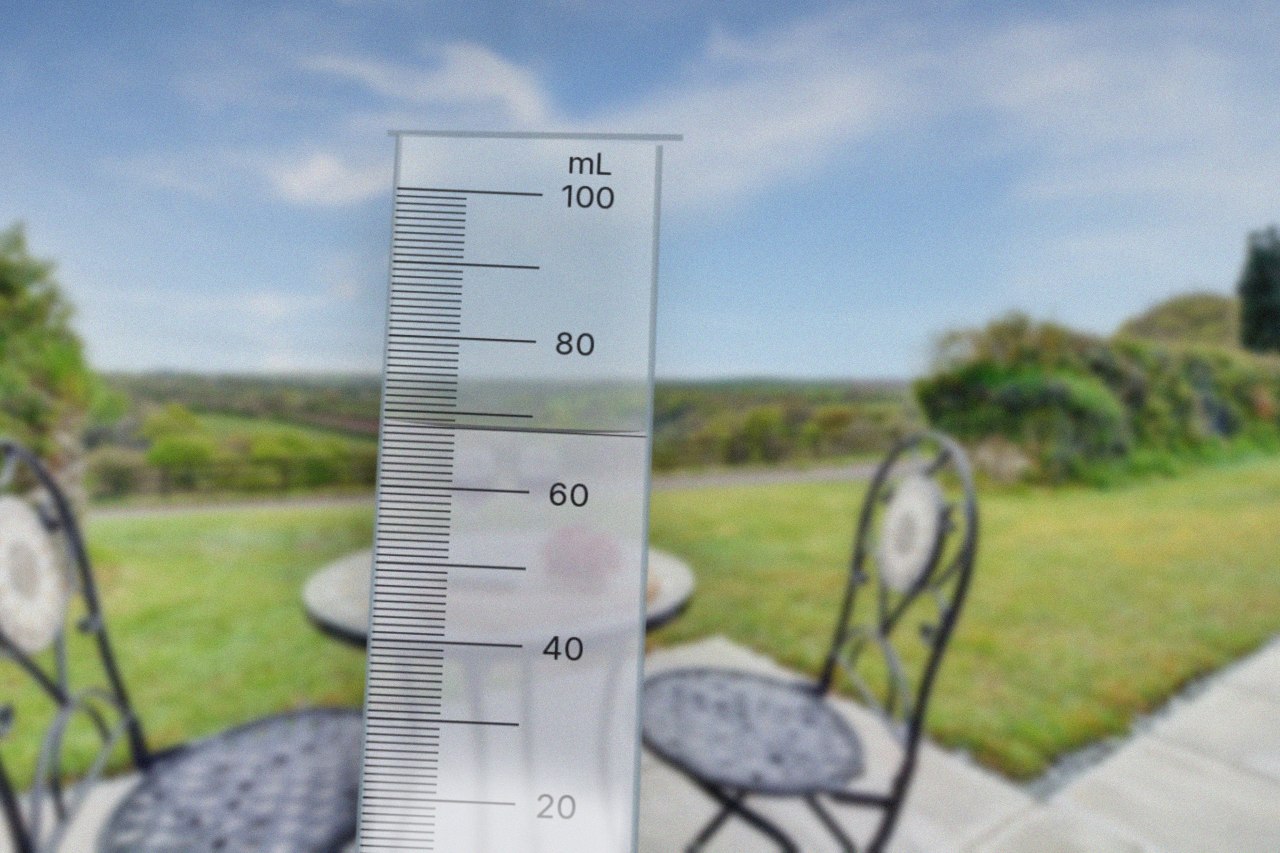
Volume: 68
